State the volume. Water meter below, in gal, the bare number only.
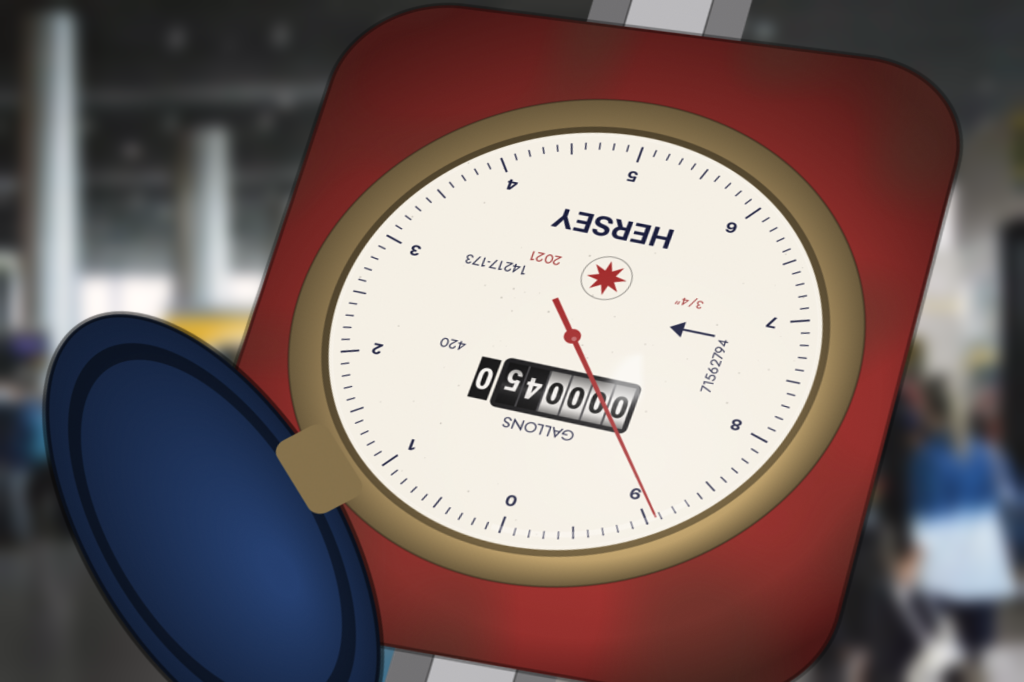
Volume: 448.9
